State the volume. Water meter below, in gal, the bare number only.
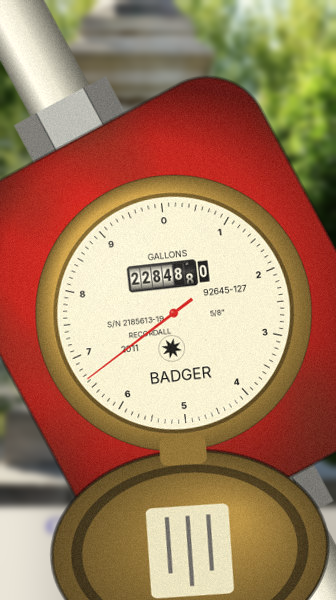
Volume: 2284876.6
